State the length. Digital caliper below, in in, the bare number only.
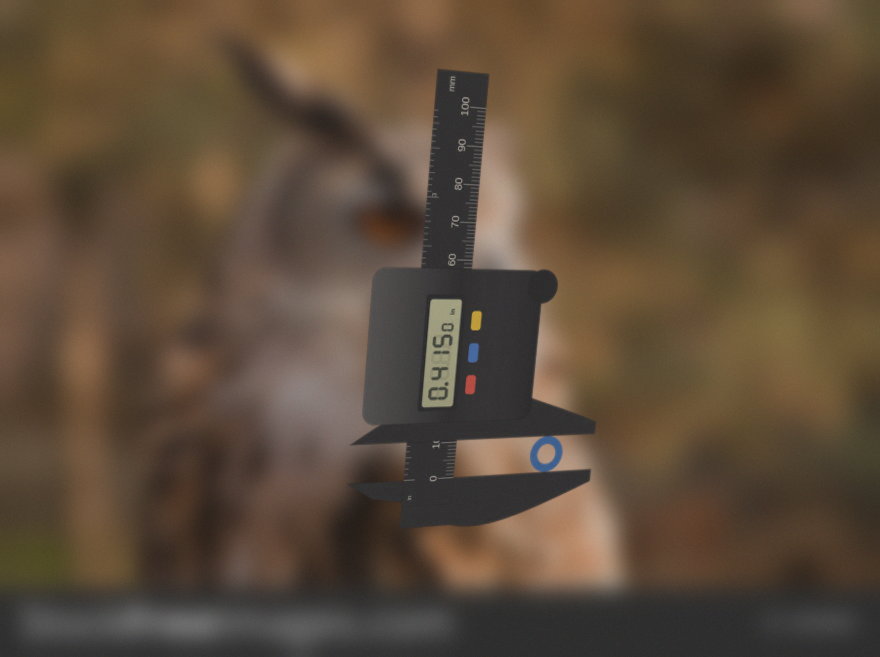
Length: 0.4150
